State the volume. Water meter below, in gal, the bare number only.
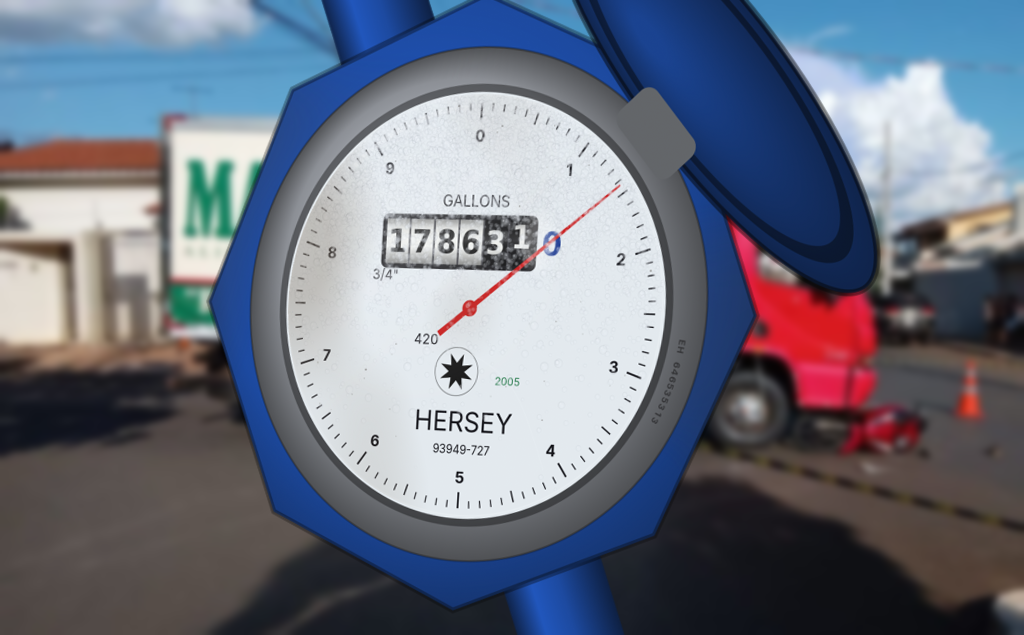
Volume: 1786311.4
